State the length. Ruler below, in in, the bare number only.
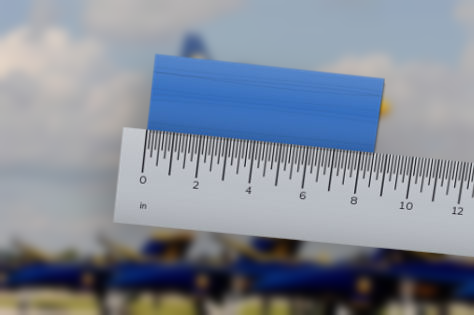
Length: 8.5
